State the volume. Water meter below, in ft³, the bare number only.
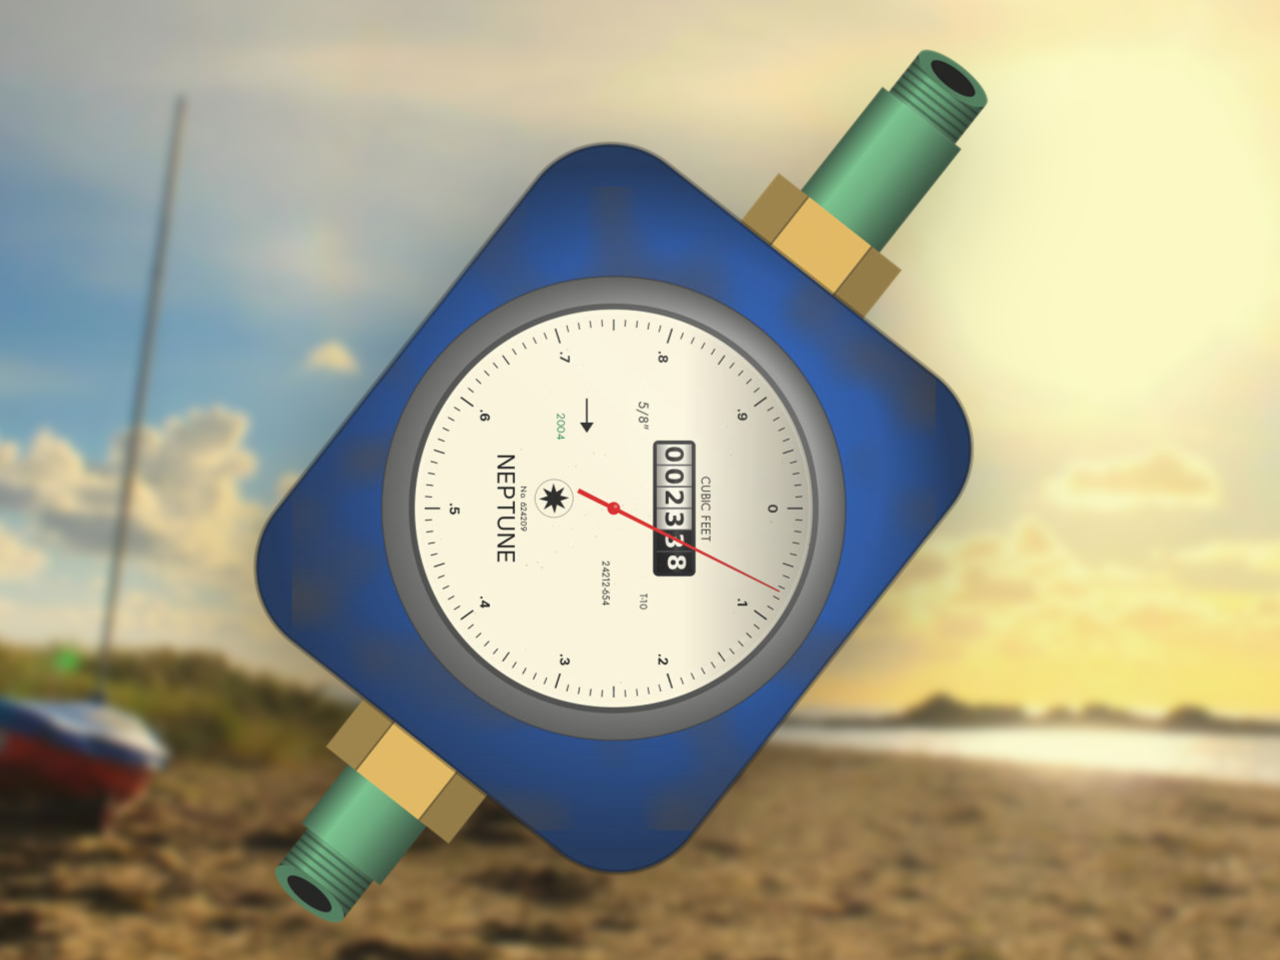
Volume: 2338.07
